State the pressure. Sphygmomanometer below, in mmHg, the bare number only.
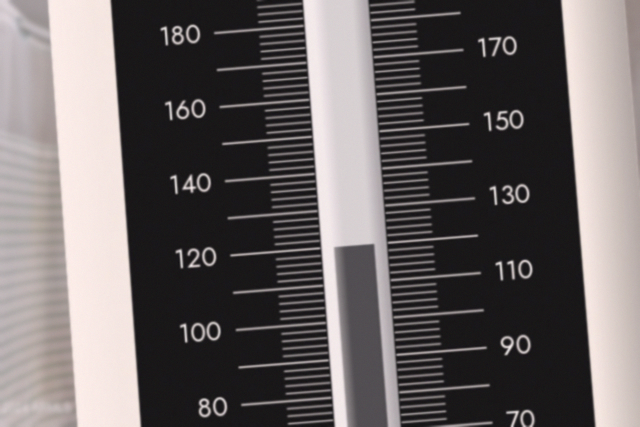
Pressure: 120
